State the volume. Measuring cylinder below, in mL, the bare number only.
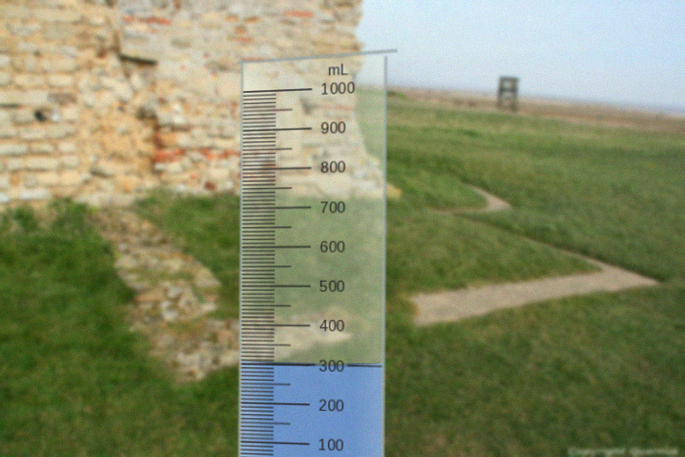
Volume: 300
